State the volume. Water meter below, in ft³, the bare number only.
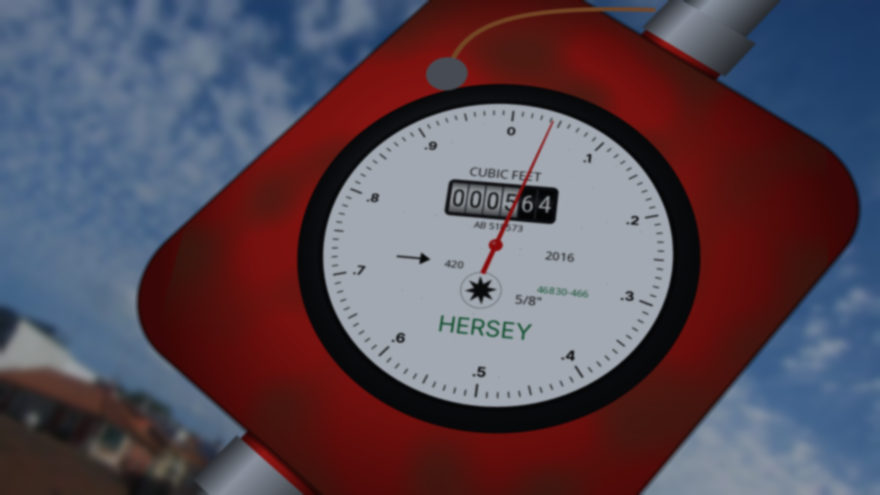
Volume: 564.04
